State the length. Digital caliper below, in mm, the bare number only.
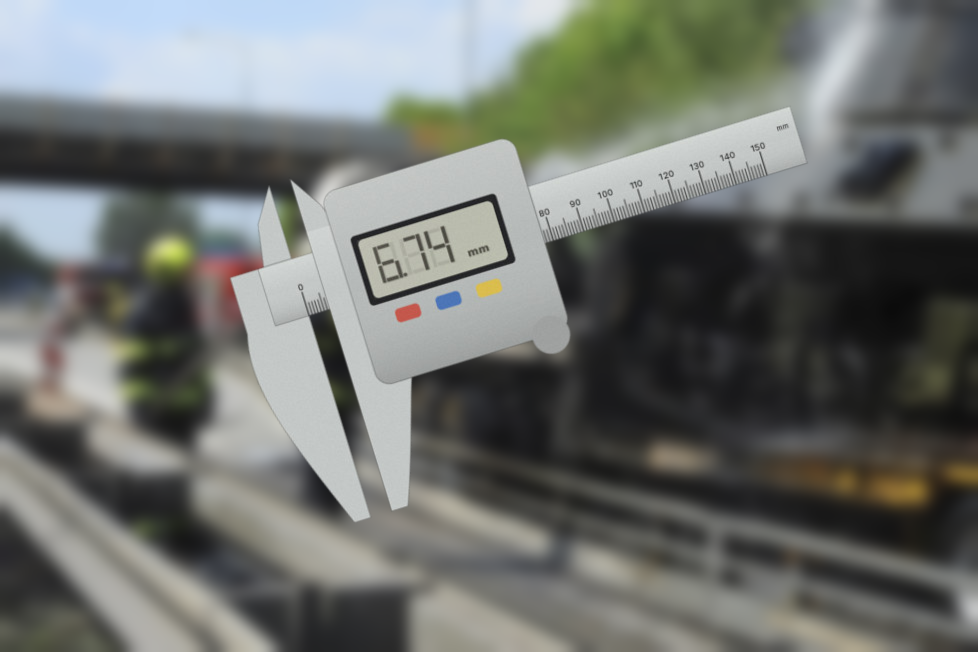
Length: 6.74
